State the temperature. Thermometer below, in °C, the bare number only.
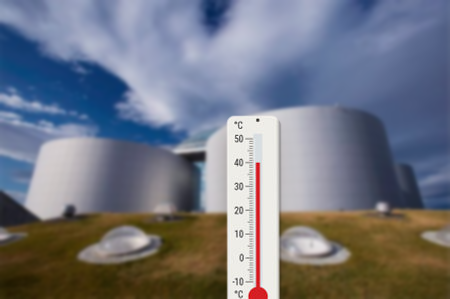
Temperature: 40
